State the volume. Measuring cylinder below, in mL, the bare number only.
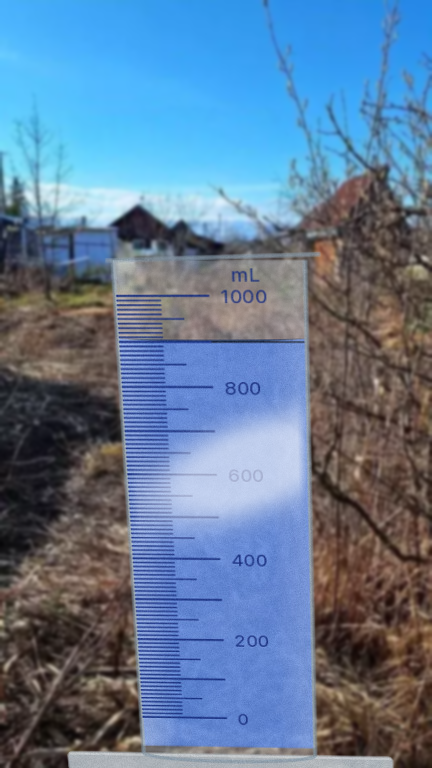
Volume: 900
